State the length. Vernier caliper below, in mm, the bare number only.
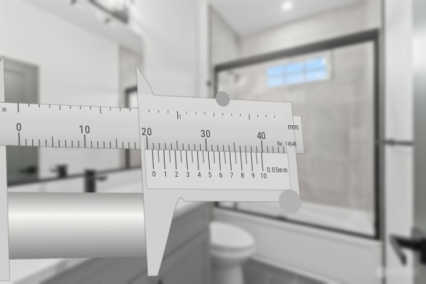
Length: 20.8
